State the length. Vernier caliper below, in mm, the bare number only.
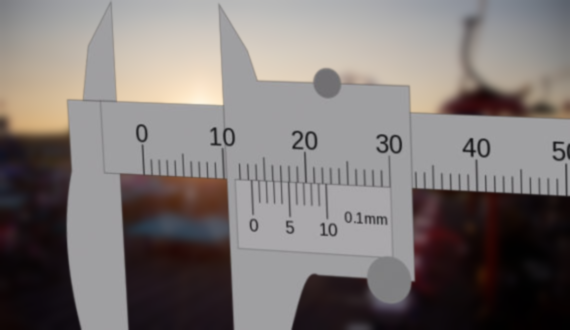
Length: 13.4
